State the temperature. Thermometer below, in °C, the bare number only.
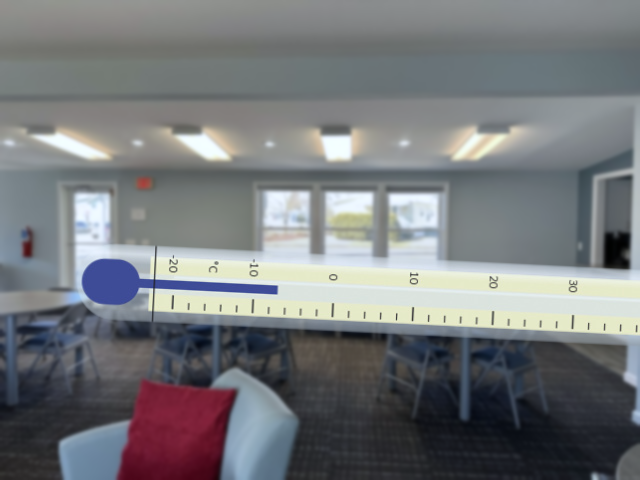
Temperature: -7
